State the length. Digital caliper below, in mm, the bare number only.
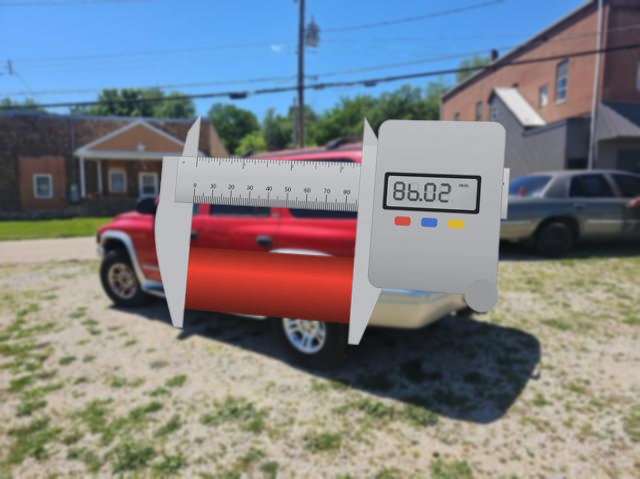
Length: 86.02
